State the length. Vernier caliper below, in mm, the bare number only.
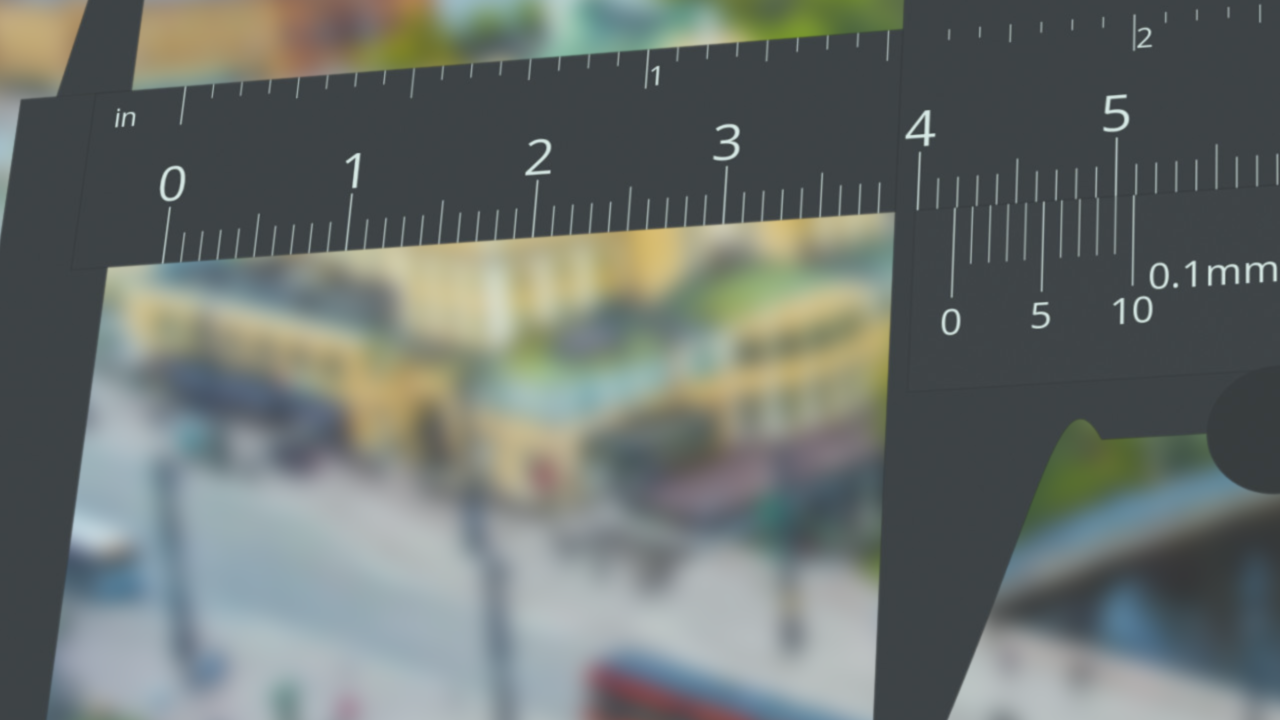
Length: 41.9
